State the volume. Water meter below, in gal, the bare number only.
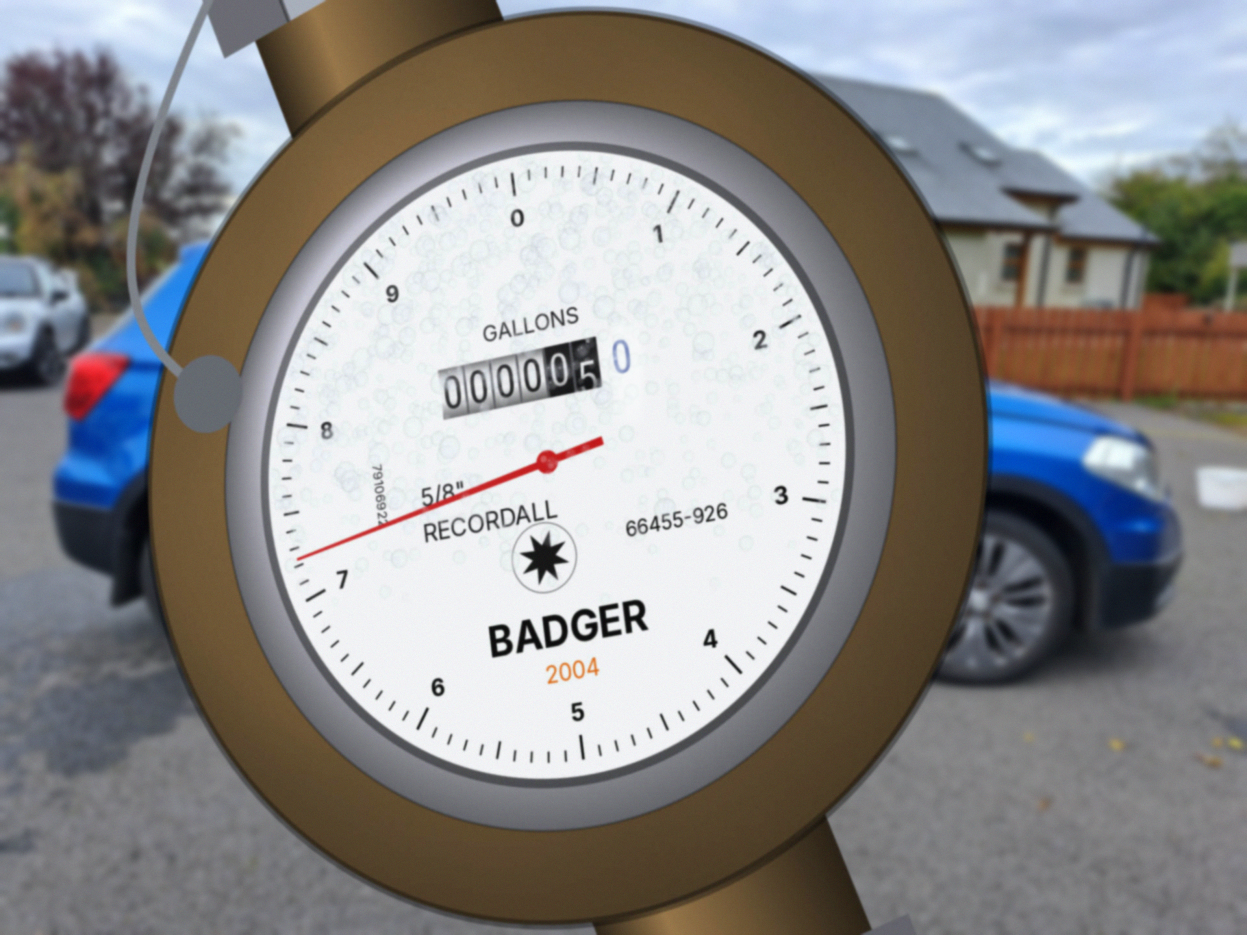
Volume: 47.2
